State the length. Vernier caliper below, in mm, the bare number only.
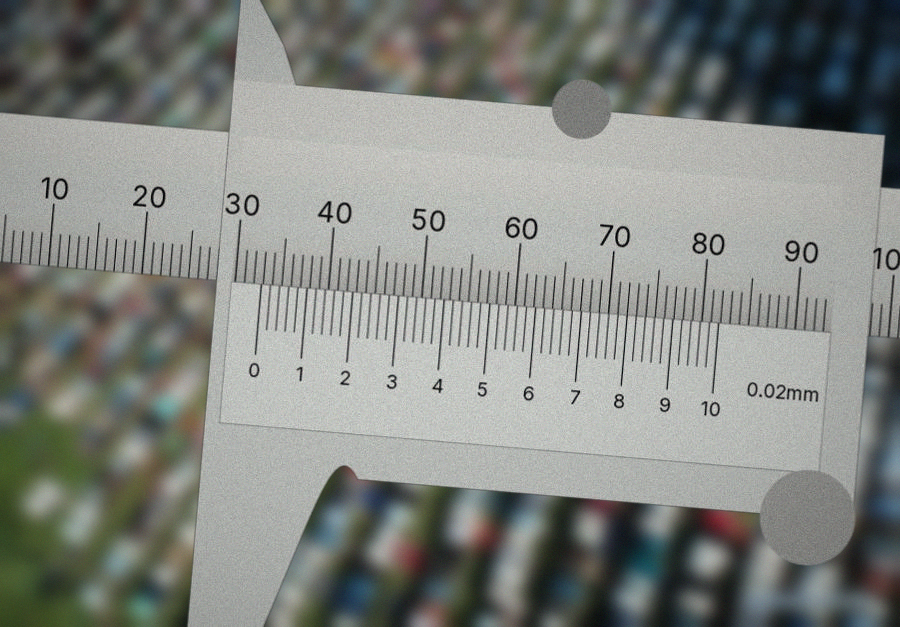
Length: 32.8
